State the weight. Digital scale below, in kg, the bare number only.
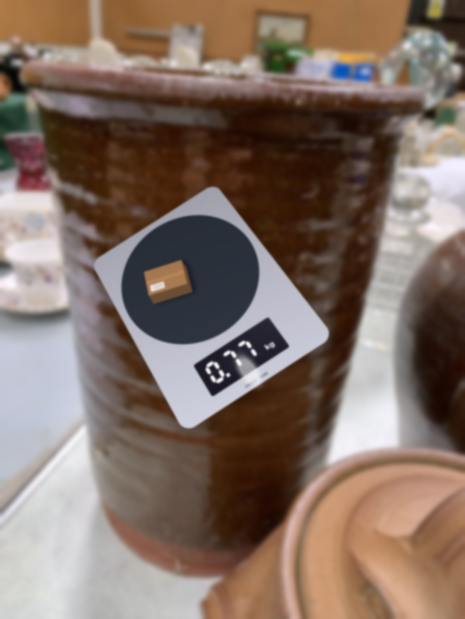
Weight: 0.77
